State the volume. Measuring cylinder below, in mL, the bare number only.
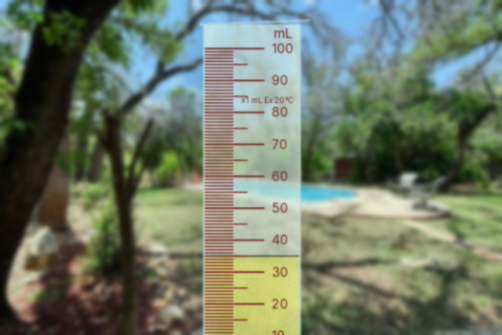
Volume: 35
